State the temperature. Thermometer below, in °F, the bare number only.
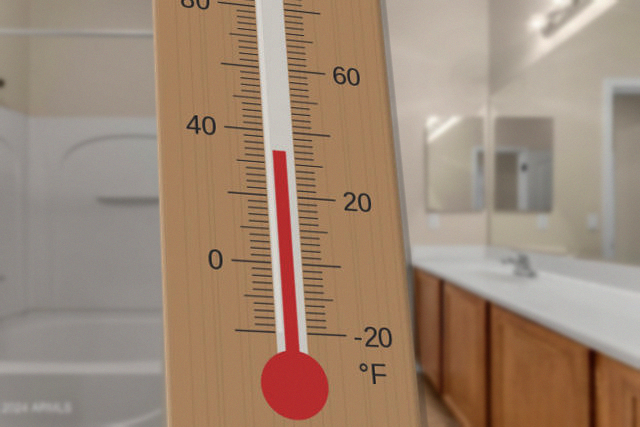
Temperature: 34
